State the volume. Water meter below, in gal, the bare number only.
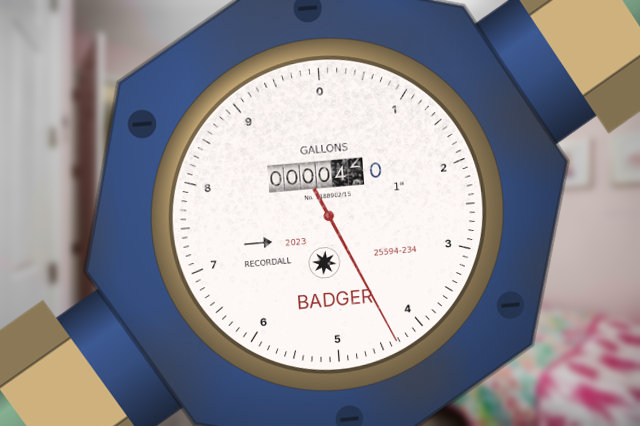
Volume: 424.3
